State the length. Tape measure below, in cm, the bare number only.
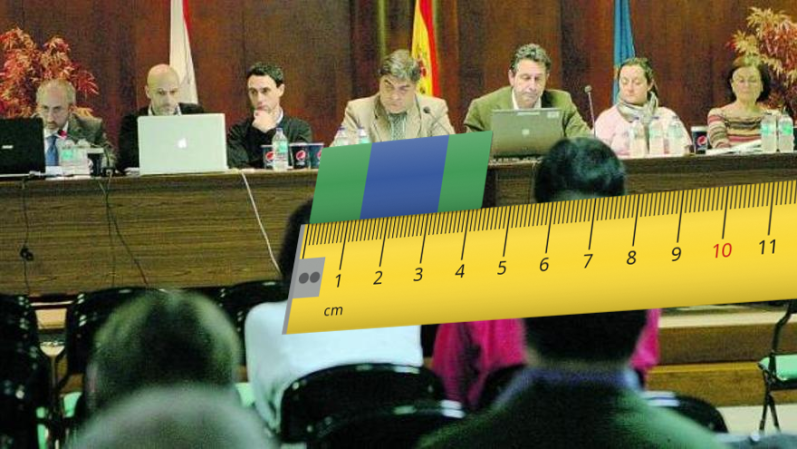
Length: 4.3
